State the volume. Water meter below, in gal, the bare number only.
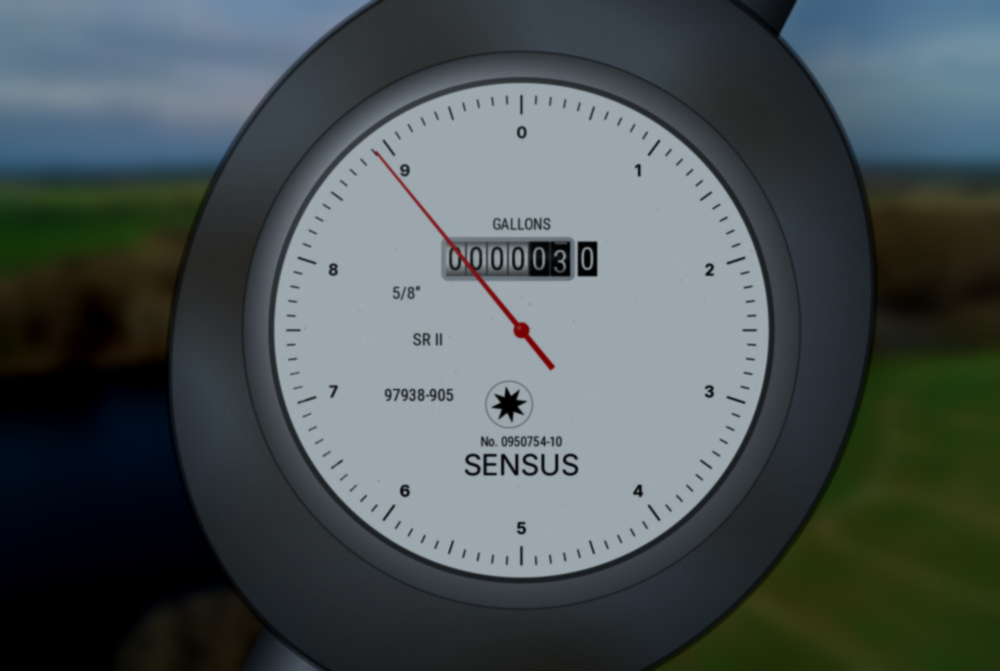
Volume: 28.9
